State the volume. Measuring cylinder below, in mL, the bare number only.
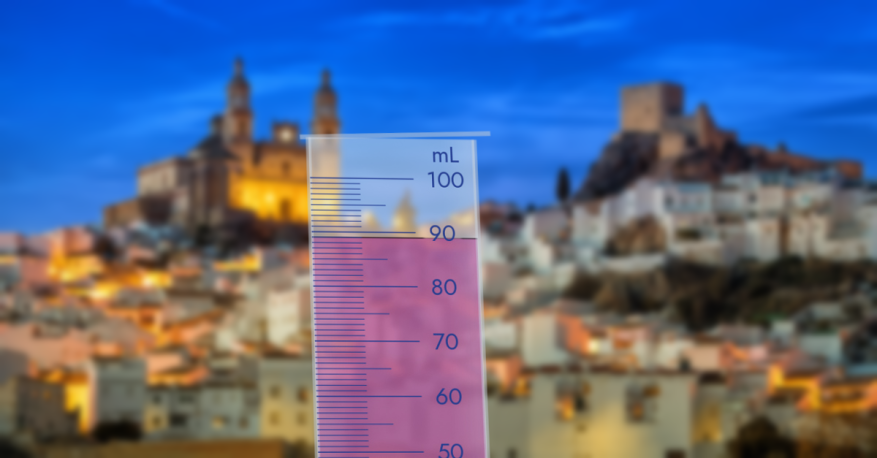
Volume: 89
